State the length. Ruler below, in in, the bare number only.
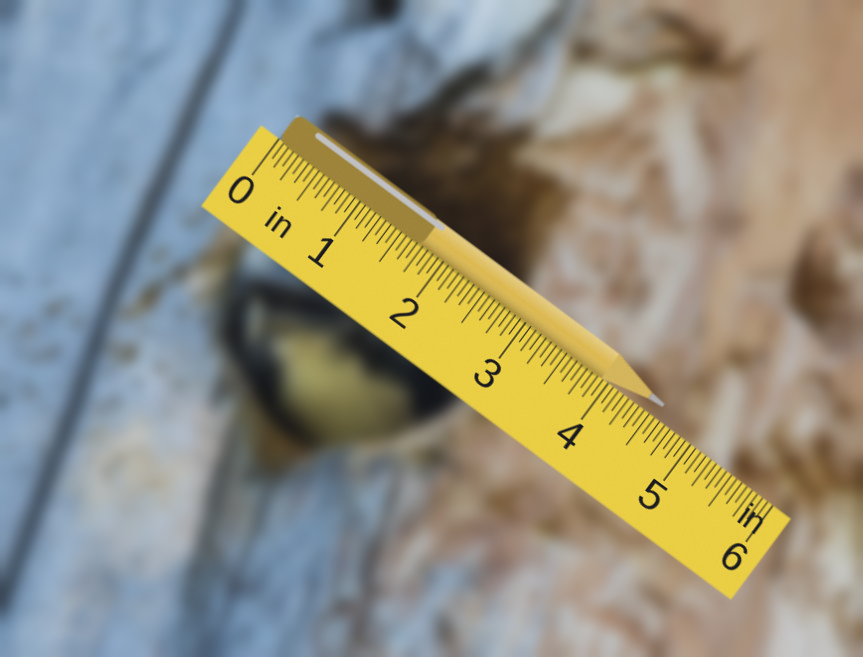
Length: 4.5625
